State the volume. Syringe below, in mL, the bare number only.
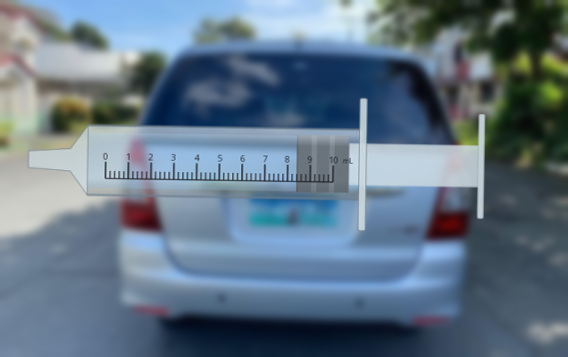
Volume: 8.4
